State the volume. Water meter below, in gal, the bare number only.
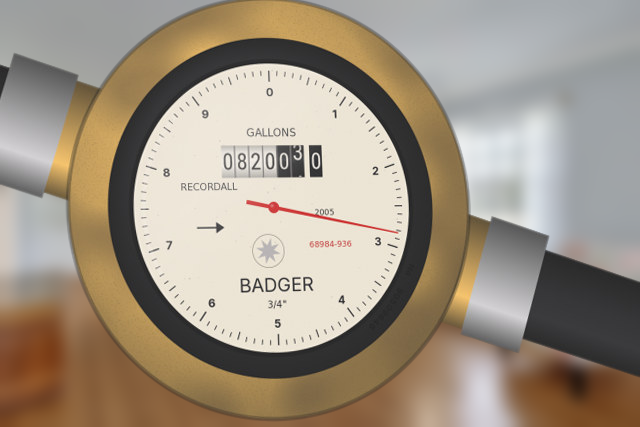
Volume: 820032.8
